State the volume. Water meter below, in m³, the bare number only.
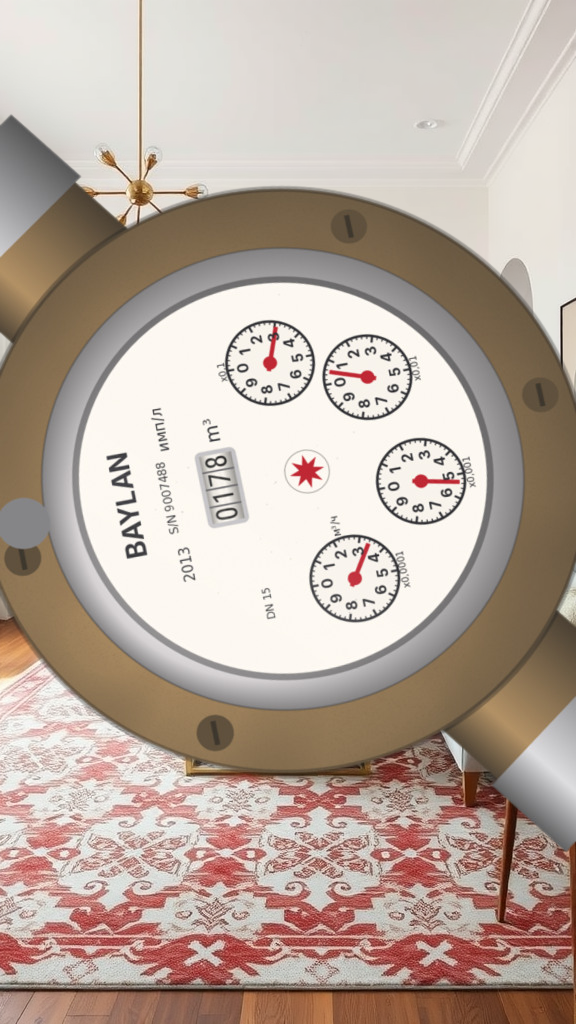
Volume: 178.3053
